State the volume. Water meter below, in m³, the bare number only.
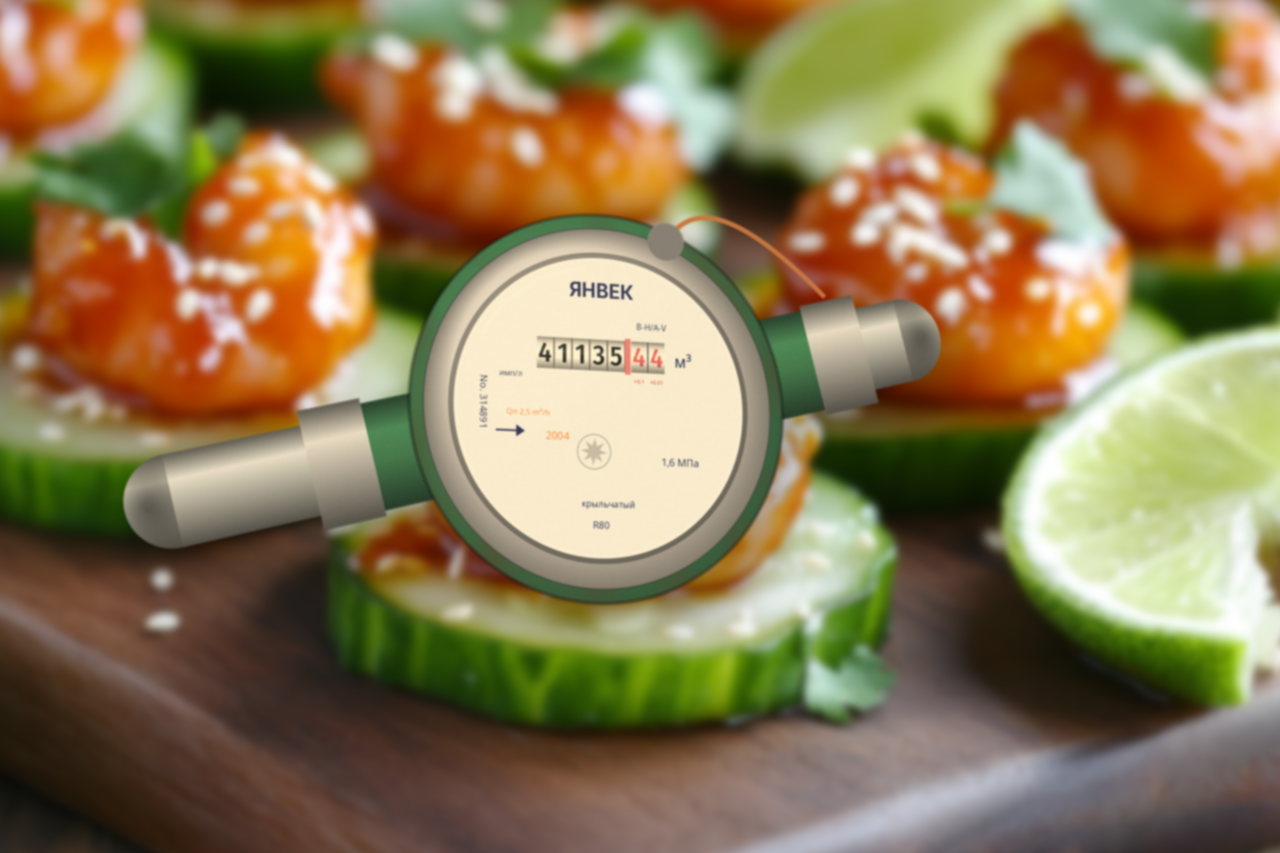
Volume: 41135.44
